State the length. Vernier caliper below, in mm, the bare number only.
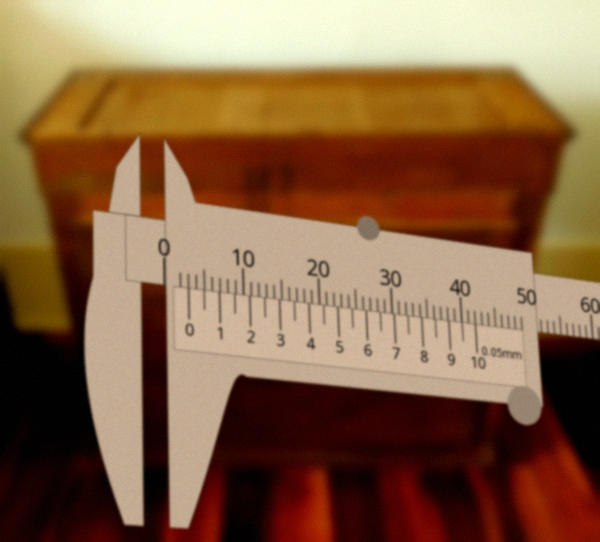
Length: 3.0
